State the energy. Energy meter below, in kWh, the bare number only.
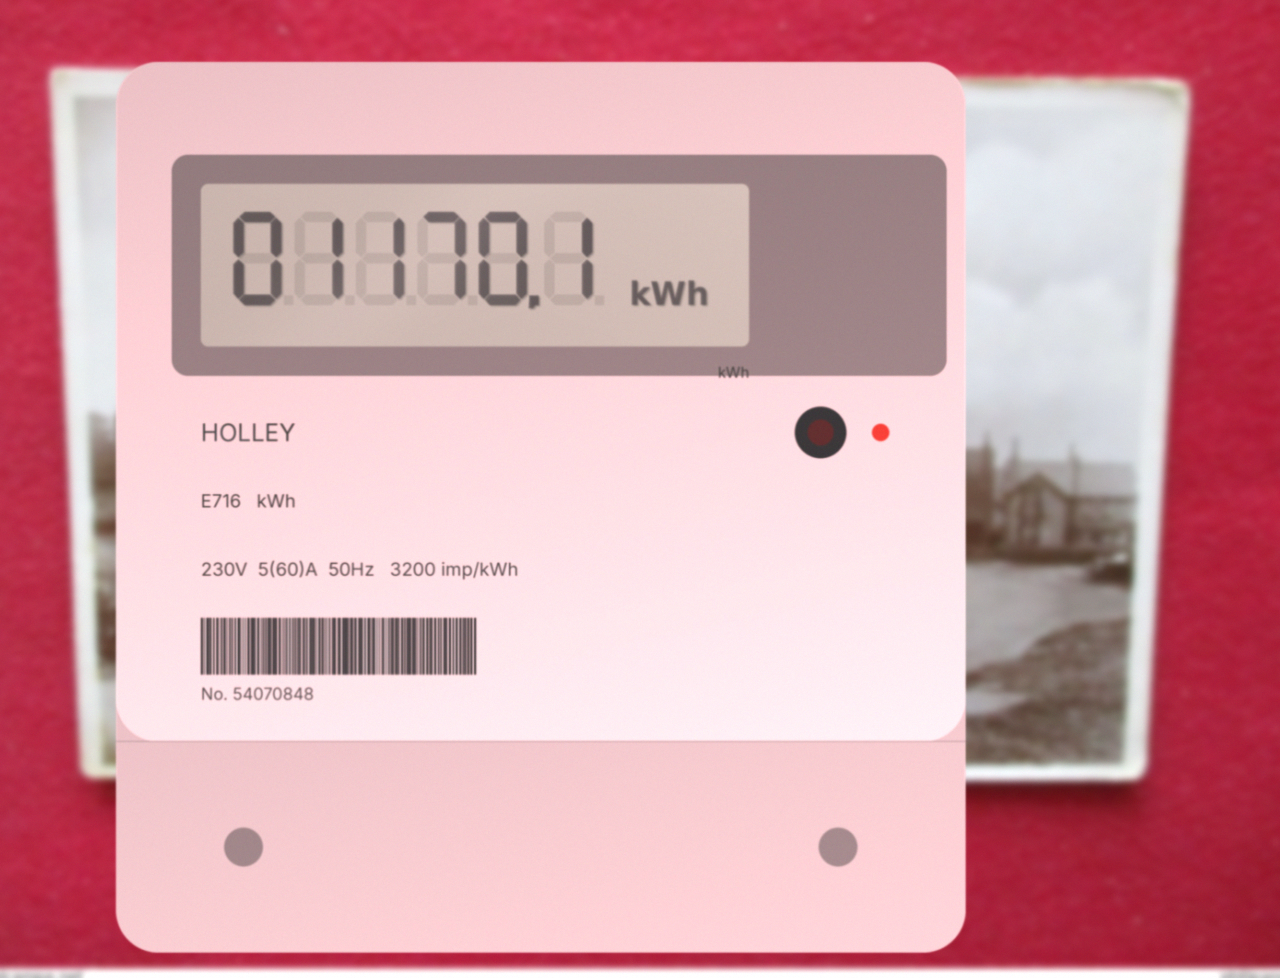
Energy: 1170.1
